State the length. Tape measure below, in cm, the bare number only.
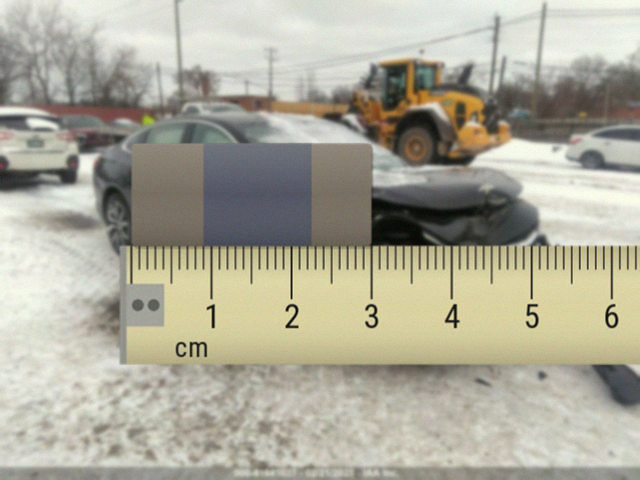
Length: 3
